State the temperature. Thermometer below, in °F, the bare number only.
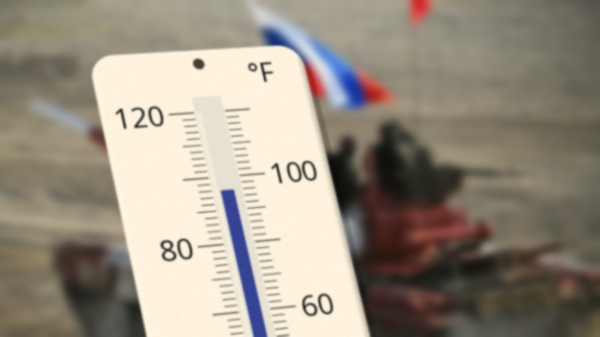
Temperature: 96
